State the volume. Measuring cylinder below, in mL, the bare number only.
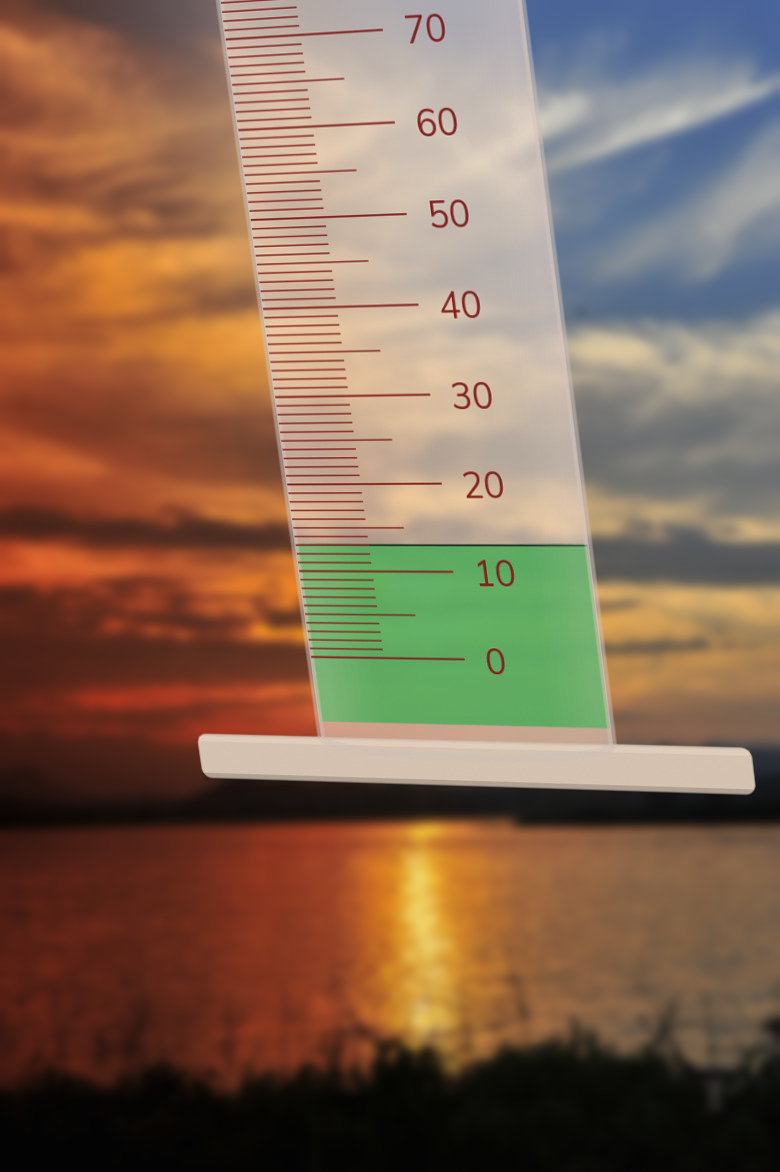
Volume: 13
